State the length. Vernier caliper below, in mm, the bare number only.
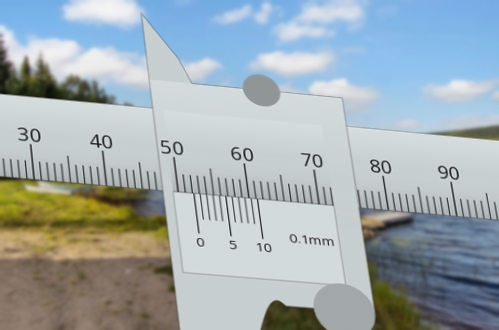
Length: 52.2
